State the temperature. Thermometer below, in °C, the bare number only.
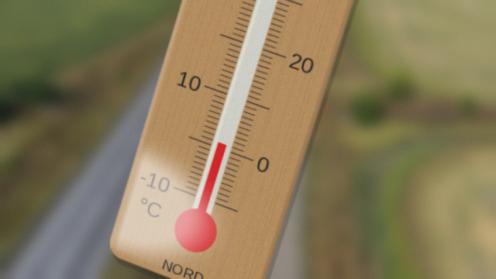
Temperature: 1
